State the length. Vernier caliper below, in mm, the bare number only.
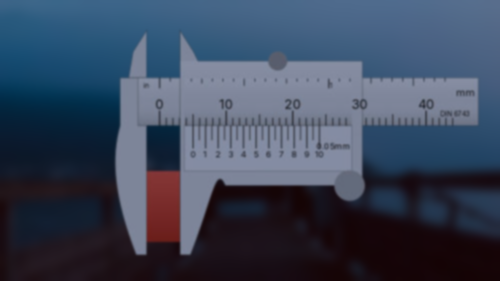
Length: 5.0
